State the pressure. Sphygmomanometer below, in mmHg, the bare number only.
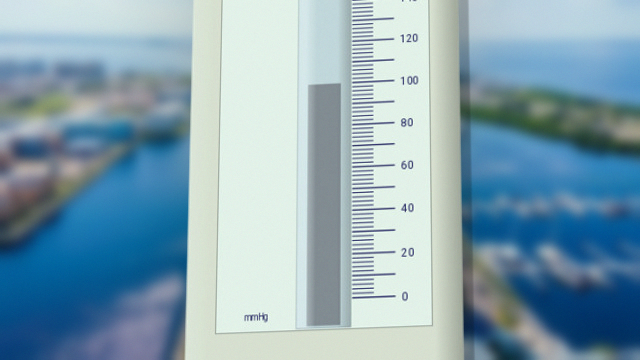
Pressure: 100
